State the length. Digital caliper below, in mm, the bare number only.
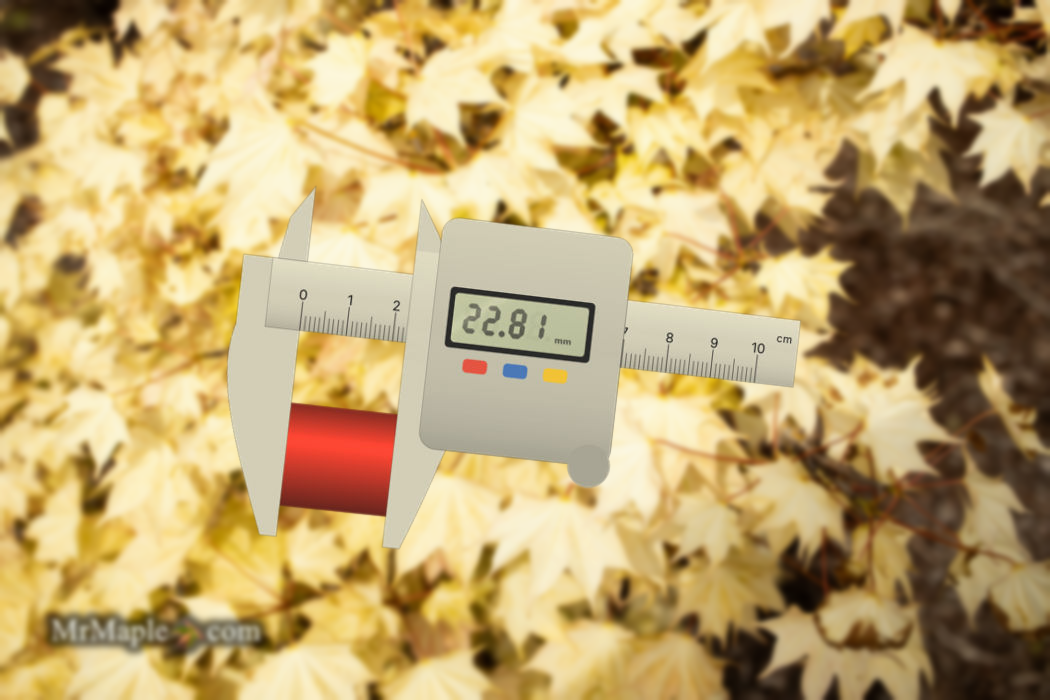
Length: 22.81
